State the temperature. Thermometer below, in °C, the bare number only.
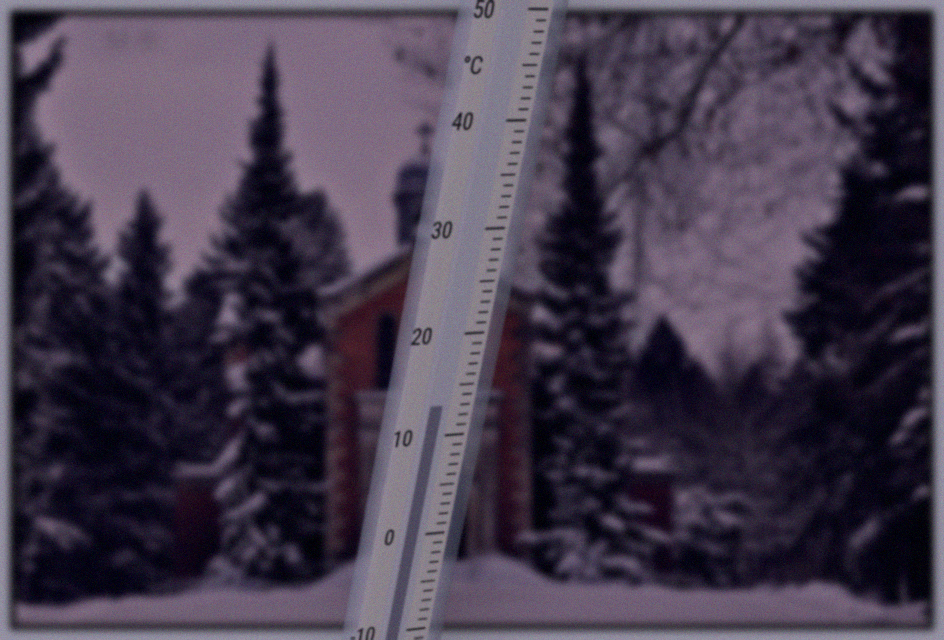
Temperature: 13
